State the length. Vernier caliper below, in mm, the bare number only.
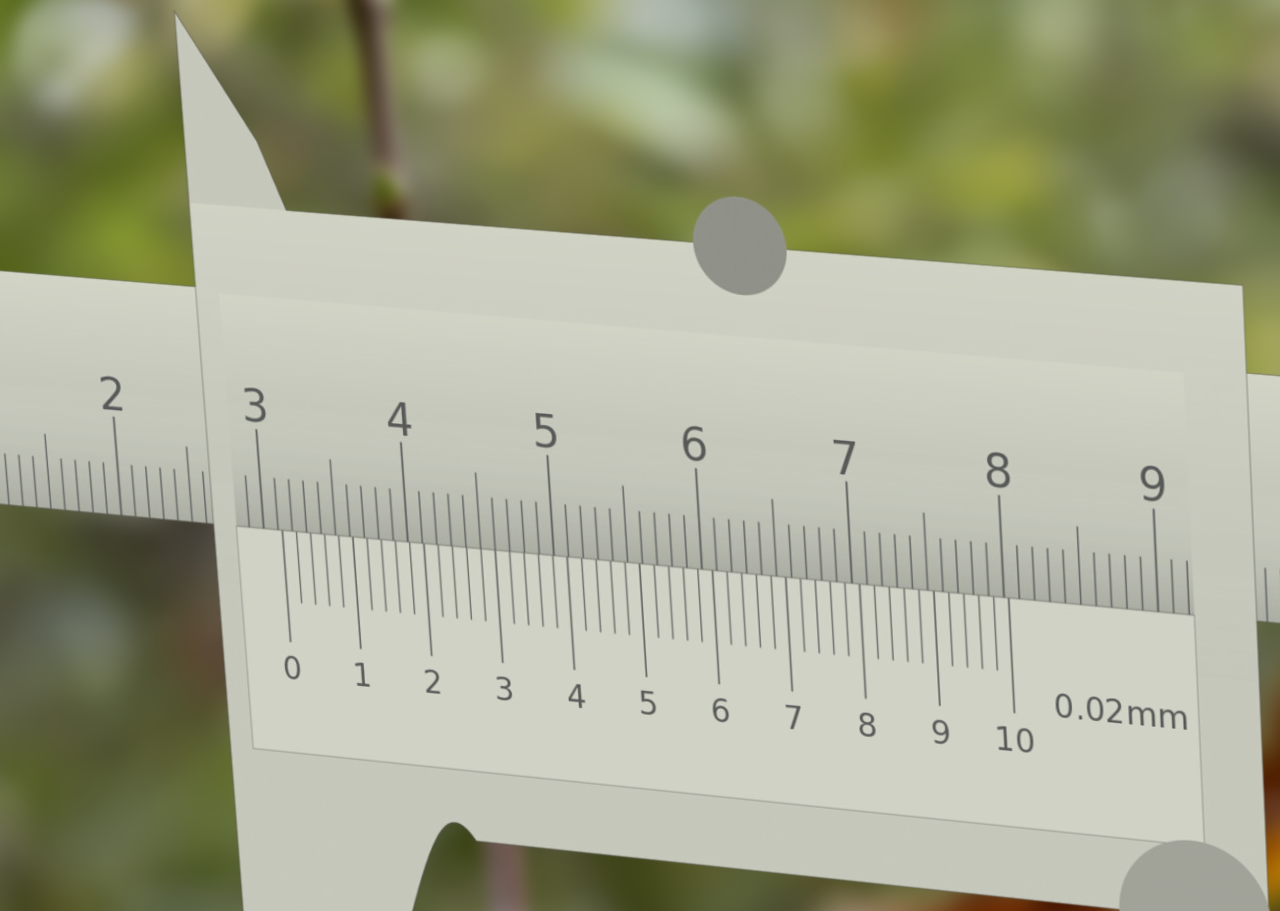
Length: 31.3
